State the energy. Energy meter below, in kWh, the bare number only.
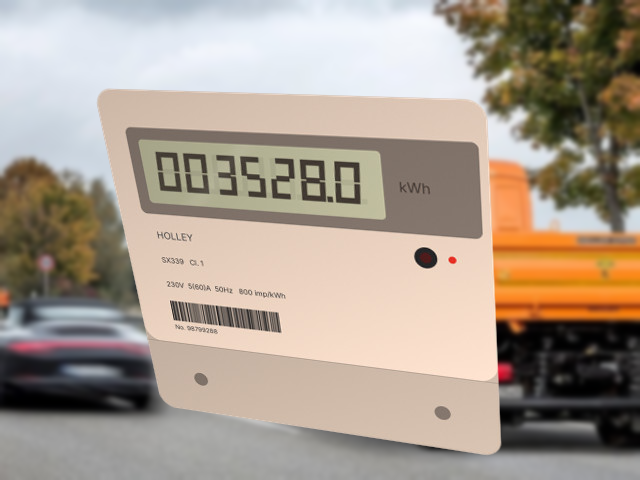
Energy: 3528.0
